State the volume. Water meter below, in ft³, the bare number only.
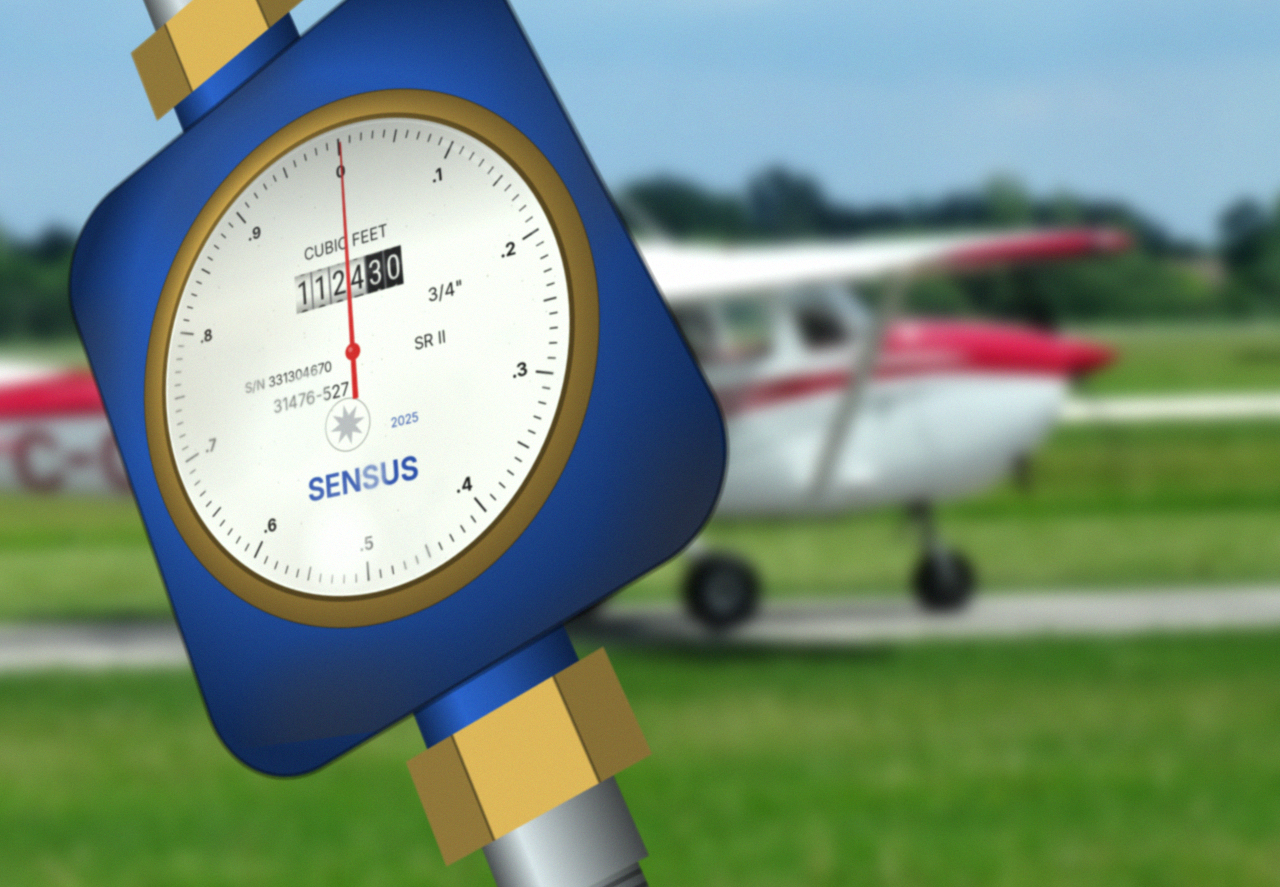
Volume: 112430.00
